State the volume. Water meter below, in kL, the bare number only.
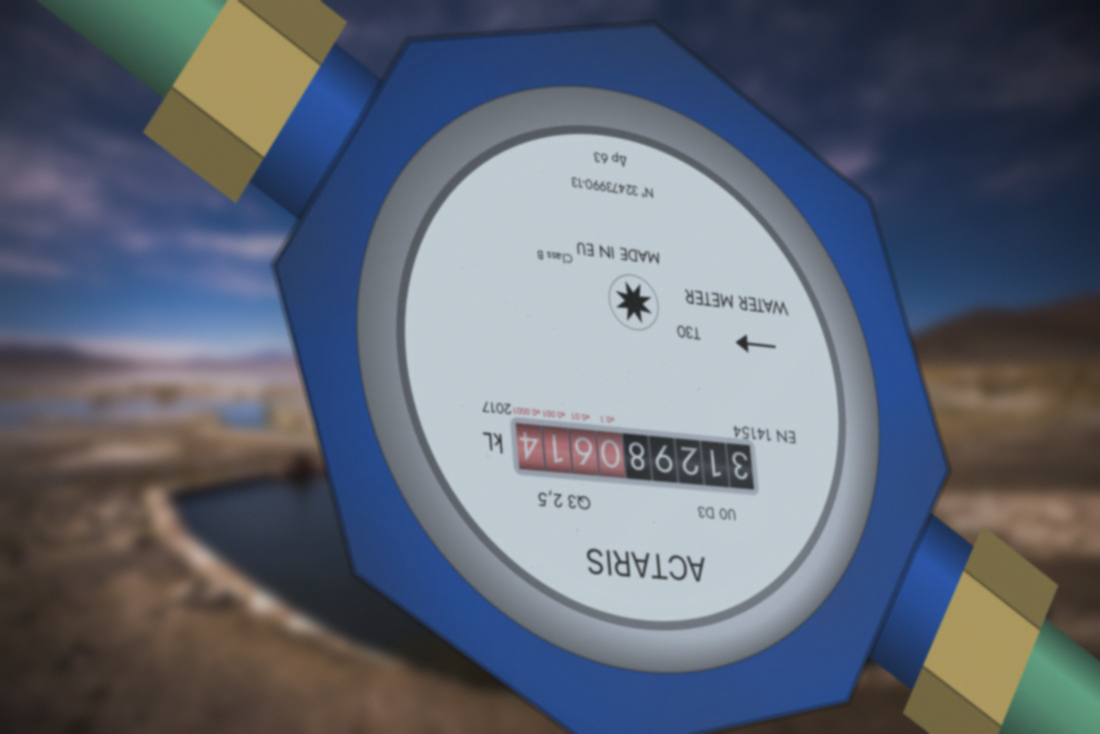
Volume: 31298.0614
